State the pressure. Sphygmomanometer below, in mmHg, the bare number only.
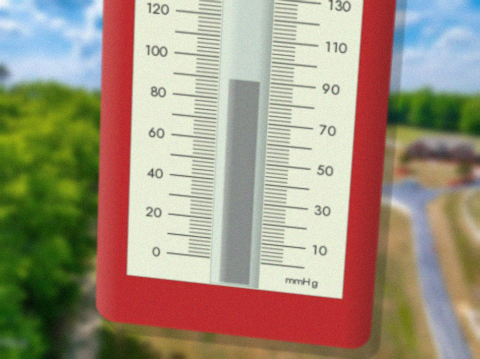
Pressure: 90
